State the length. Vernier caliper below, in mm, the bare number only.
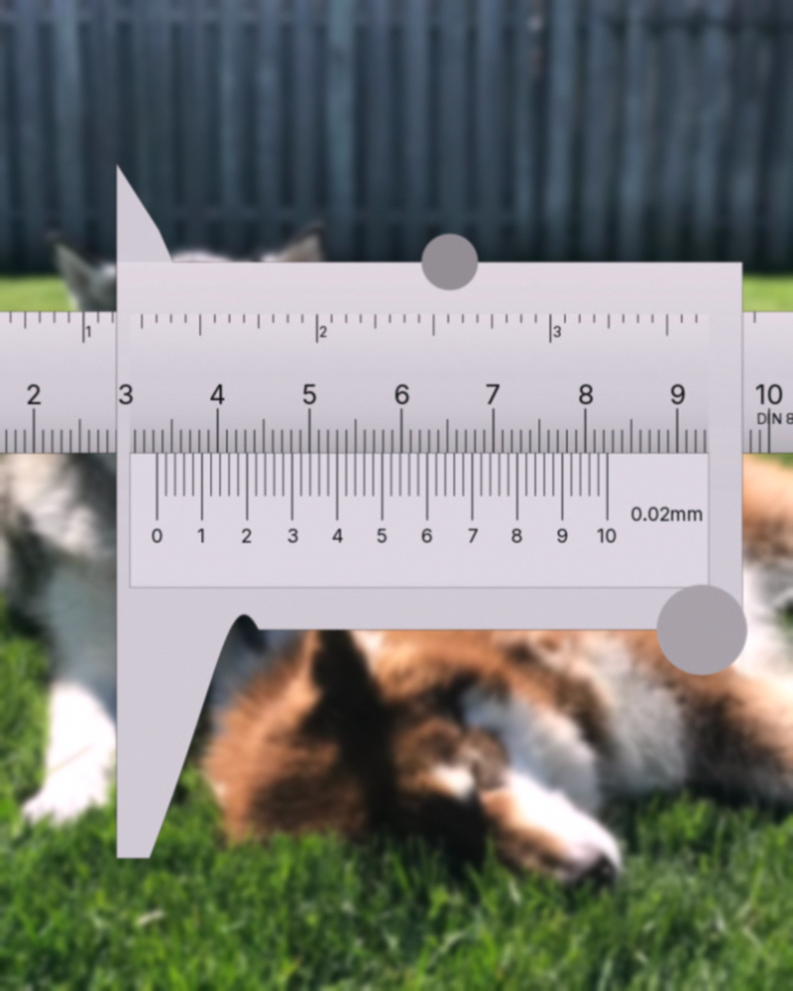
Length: 33.4
